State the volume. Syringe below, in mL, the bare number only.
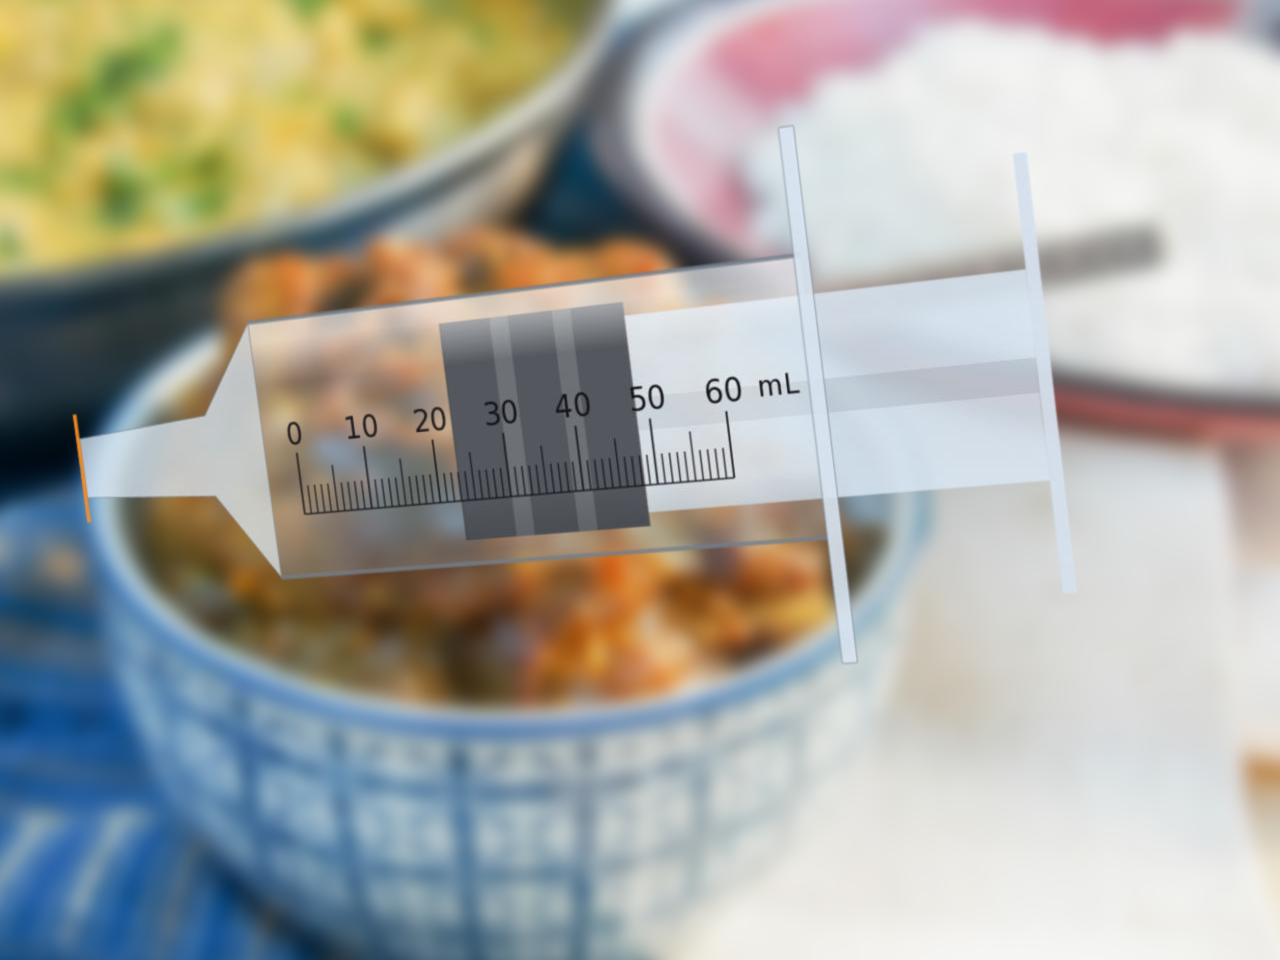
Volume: 23
